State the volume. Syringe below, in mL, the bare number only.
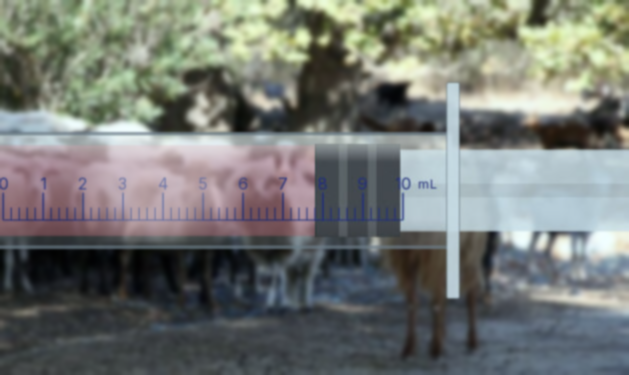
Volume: 7.8
